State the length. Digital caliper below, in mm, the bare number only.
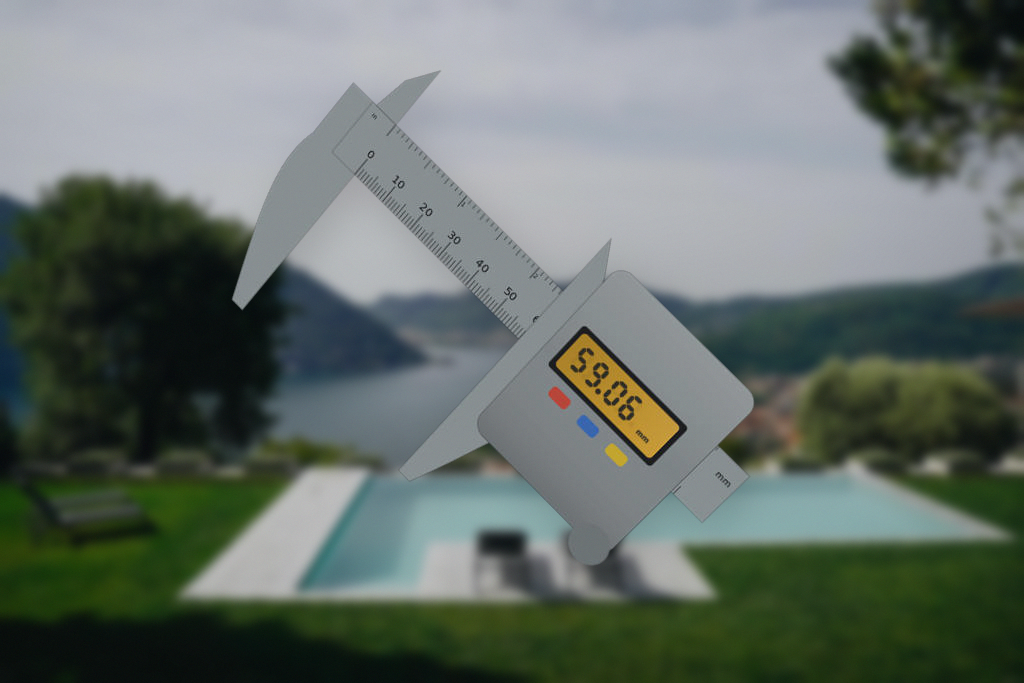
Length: 59.06
